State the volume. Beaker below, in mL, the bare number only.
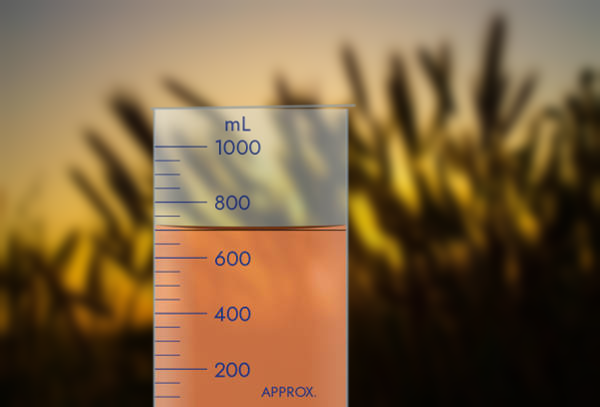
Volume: 700
